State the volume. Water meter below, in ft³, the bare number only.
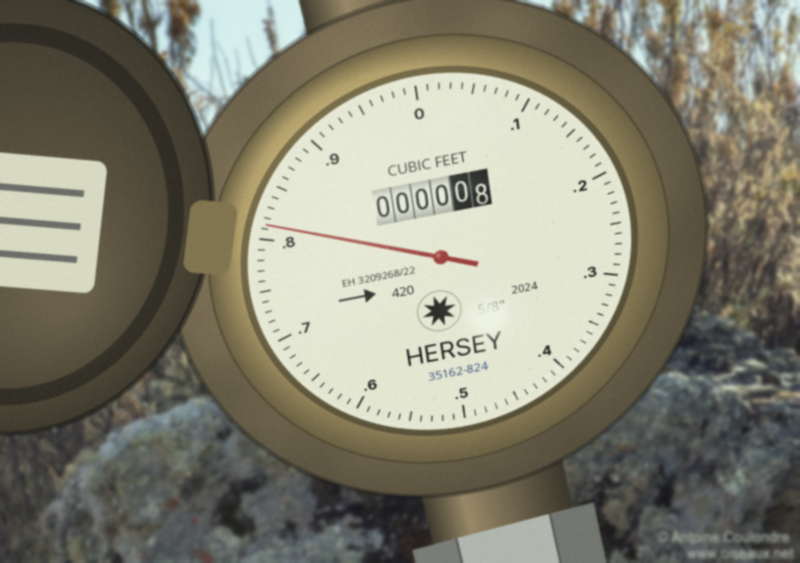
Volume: 7.81
